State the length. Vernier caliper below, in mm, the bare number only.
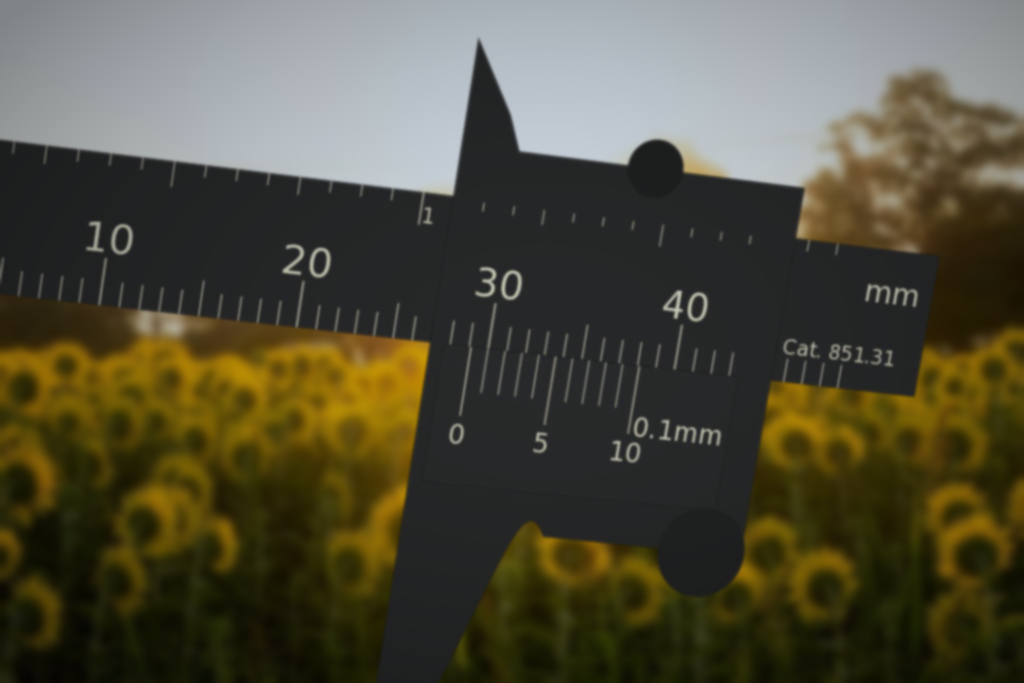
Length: 29.1
